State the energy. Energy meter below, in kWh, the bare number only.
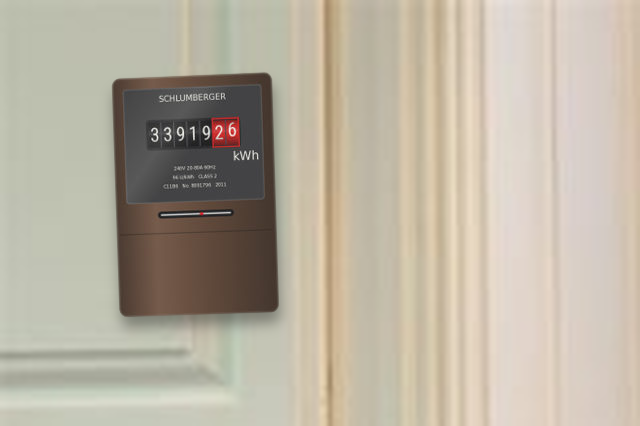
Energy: 33919.26
